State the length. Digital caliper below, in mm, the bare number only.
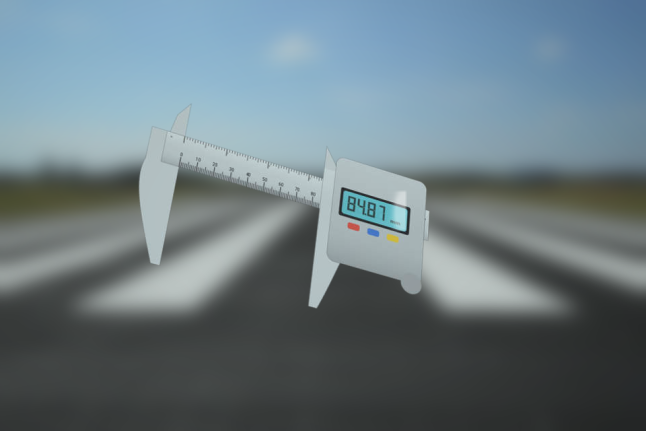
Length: 84.87
